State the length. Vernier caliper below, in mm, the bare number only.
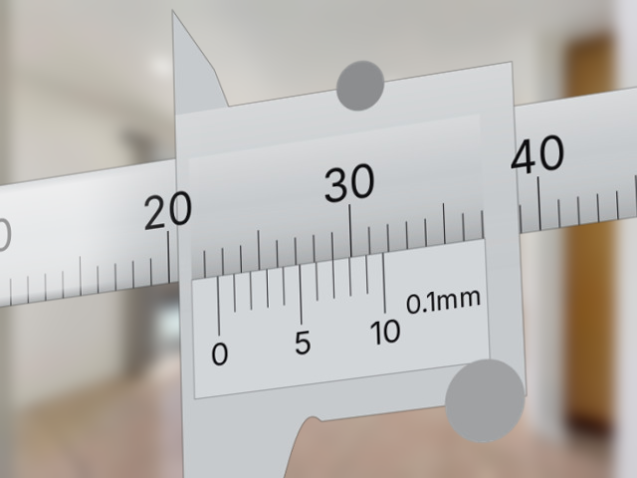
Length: 22.7
